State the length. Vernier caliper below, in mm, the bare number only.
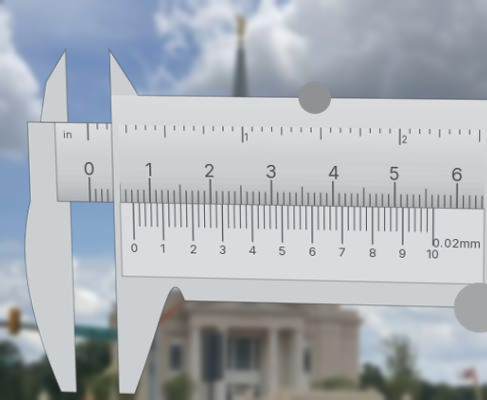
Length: 7.2
